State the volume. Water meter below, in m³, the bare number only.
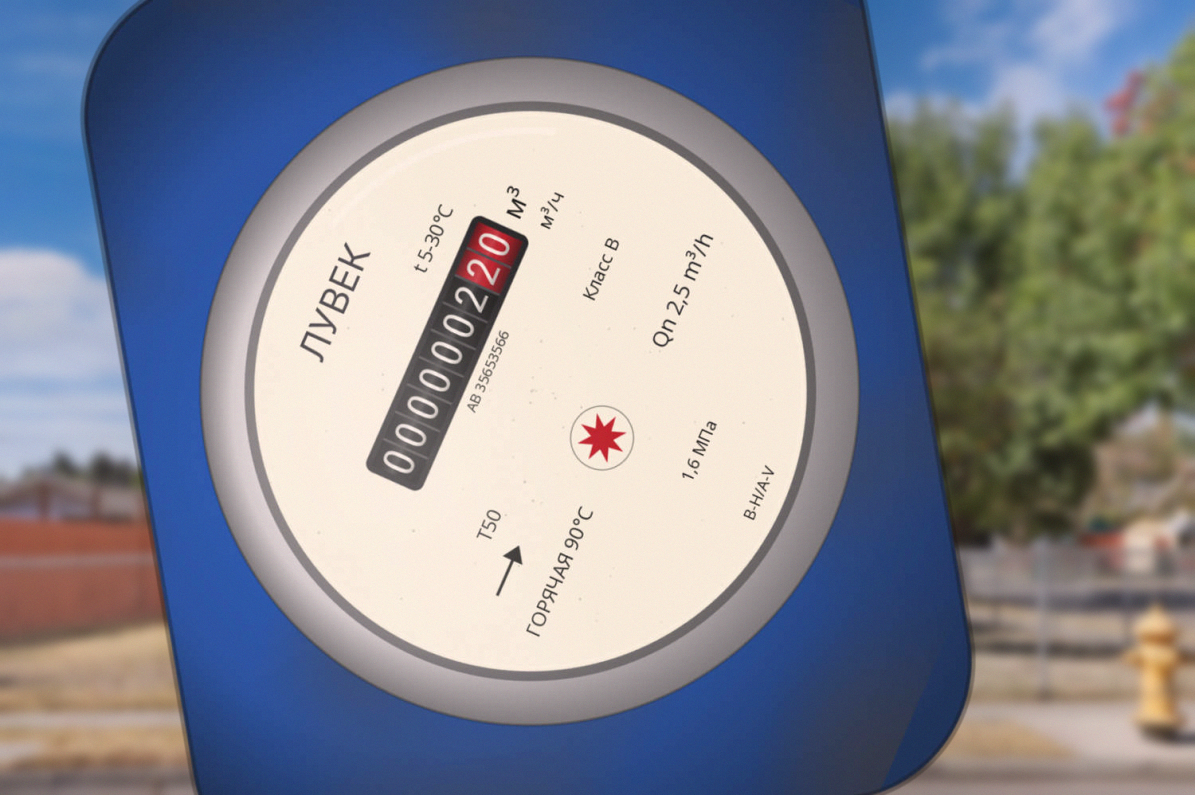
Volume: 2.20
